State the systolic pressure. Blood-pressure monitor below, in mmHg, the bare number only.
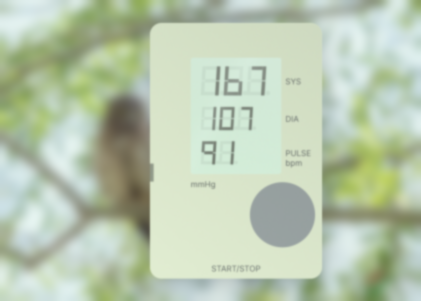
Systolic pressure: 167
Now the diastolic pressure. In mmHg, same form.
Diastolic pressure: 107
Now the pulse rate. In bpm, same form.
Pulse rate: 91
